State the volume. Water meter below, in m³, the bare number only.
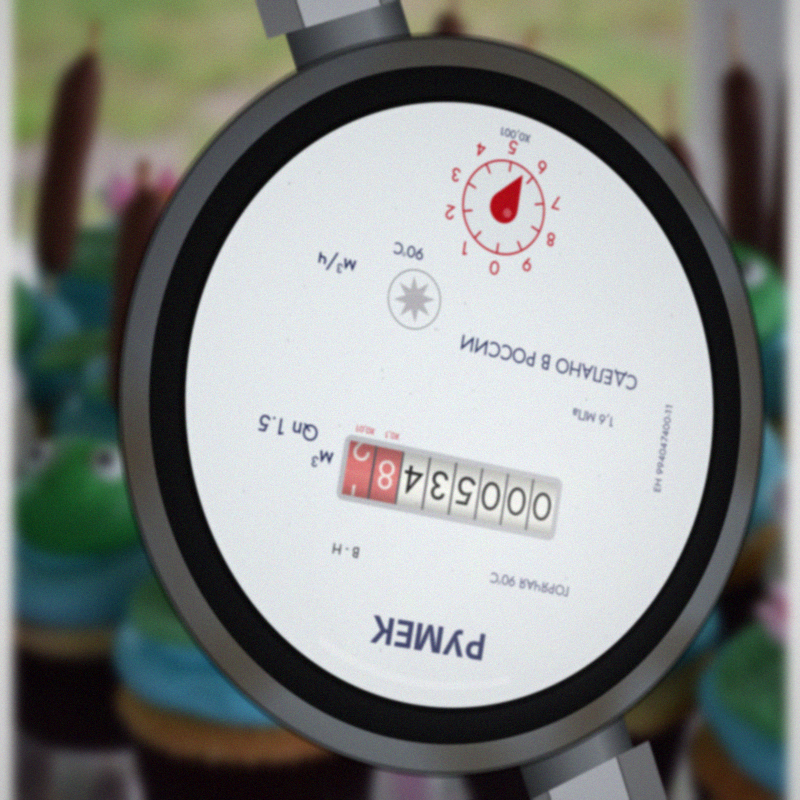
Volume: 534.815
